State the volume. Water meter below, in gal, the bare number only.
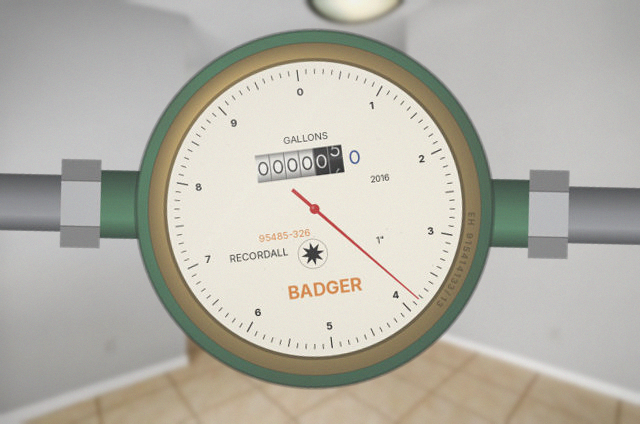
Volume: 53.8
